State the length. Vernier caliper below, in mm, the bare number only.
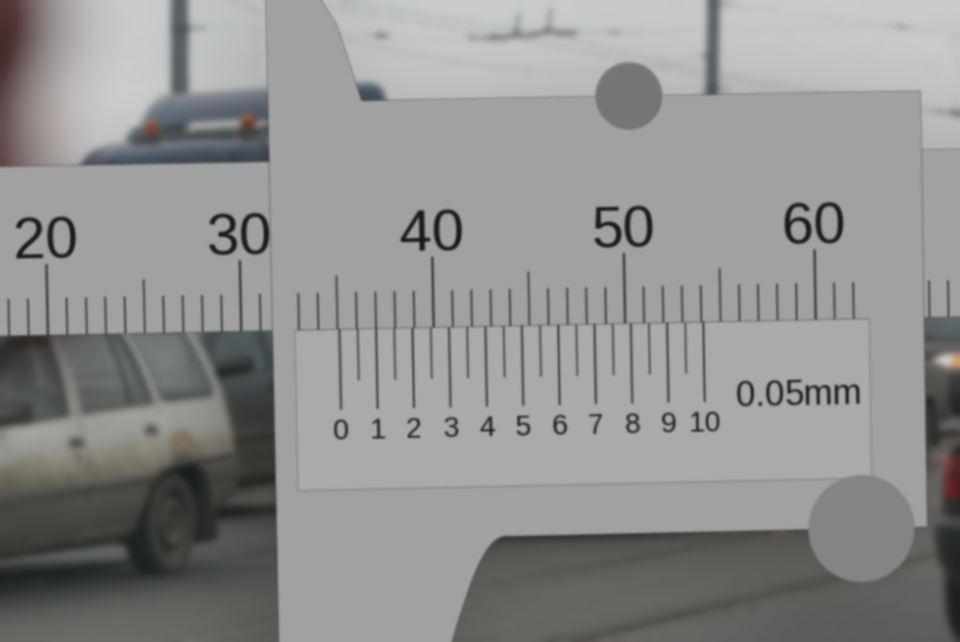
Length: 35.1
